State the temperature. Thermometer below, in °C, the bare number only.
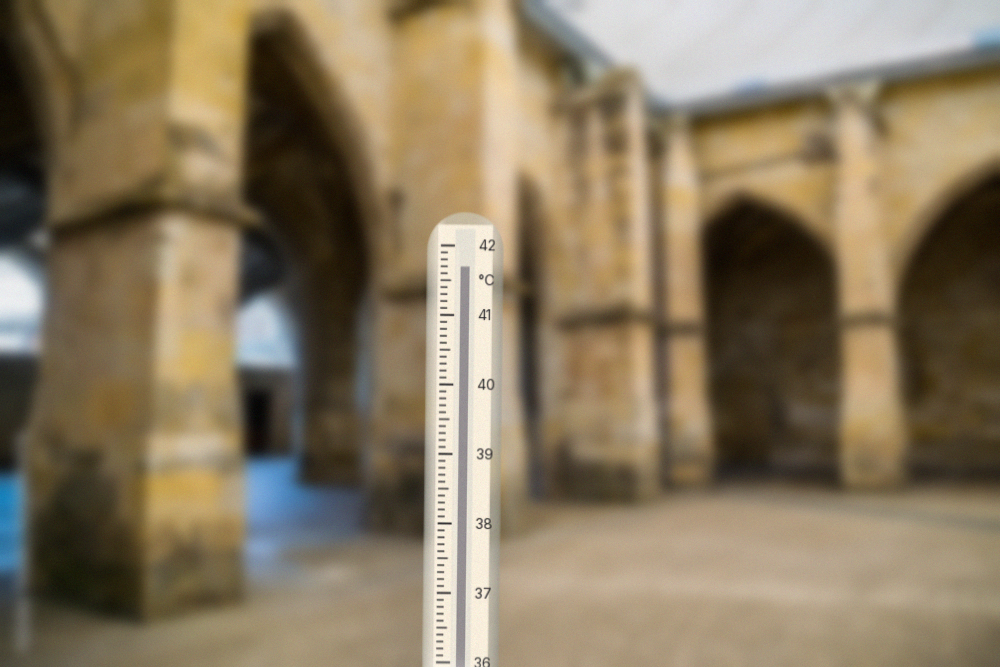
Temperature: 41.7
